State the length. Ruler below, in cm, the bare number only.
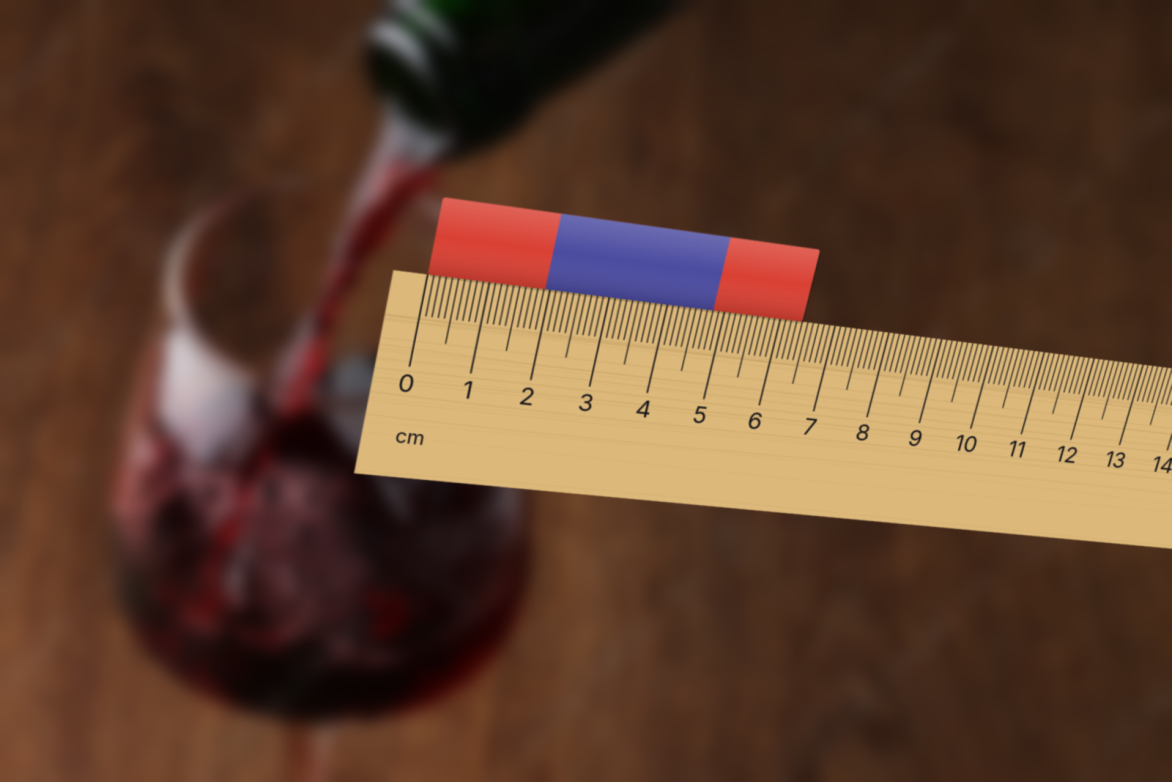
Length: 6.4
